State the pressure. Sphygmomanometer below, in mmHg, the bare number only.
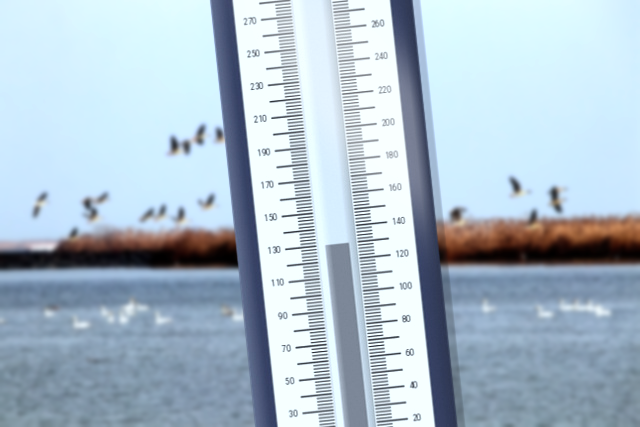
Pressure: 130
